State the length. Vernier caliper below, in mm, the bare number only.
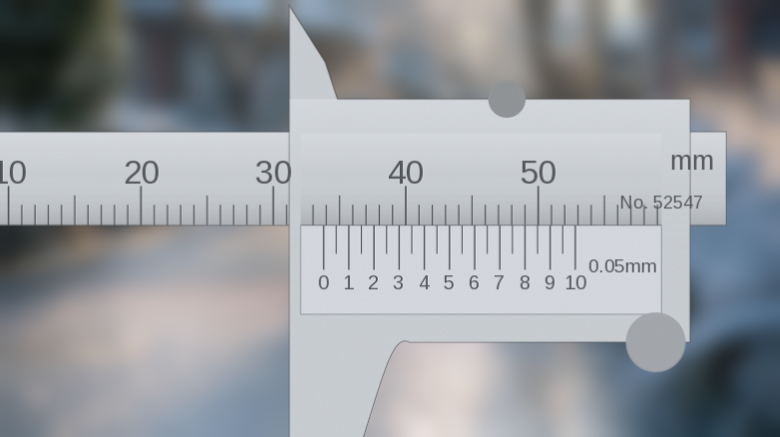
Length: 33.8
